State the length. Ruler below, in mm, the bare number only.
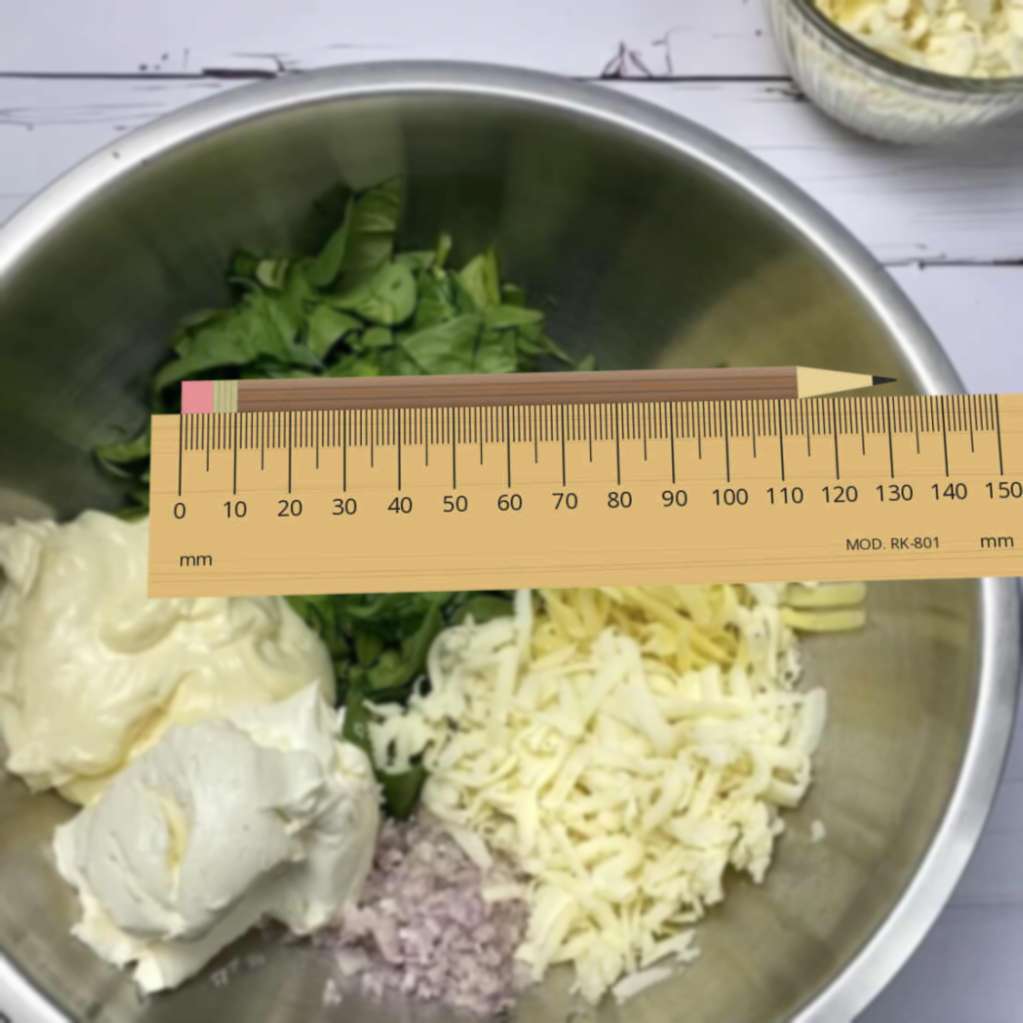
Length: 132
